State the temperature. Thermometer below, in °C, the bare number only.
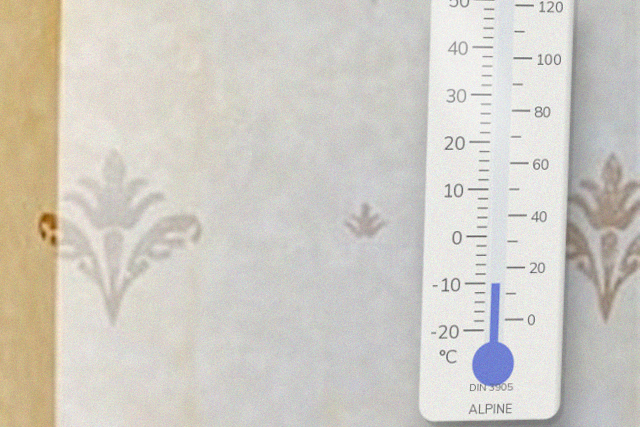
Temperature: -10
